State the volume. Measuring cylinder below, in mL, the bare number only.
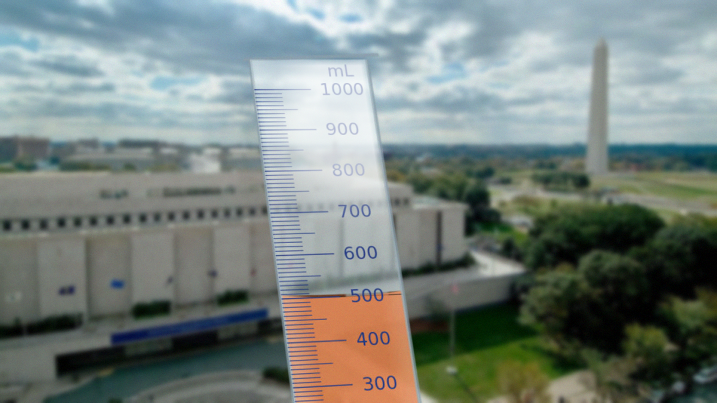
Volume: 500
